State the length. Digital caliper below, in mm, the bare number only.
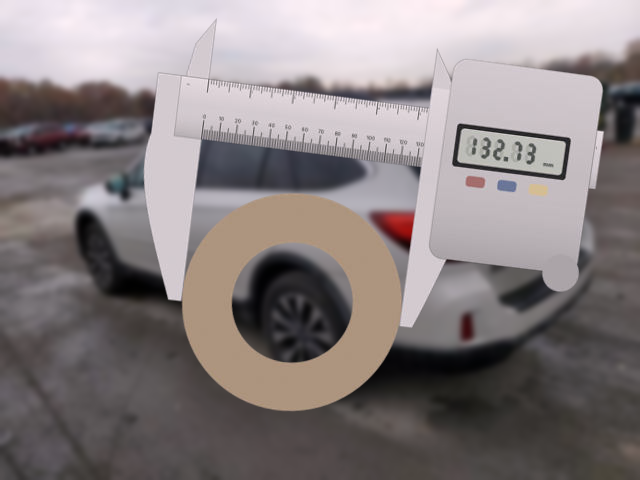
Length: 132.73
